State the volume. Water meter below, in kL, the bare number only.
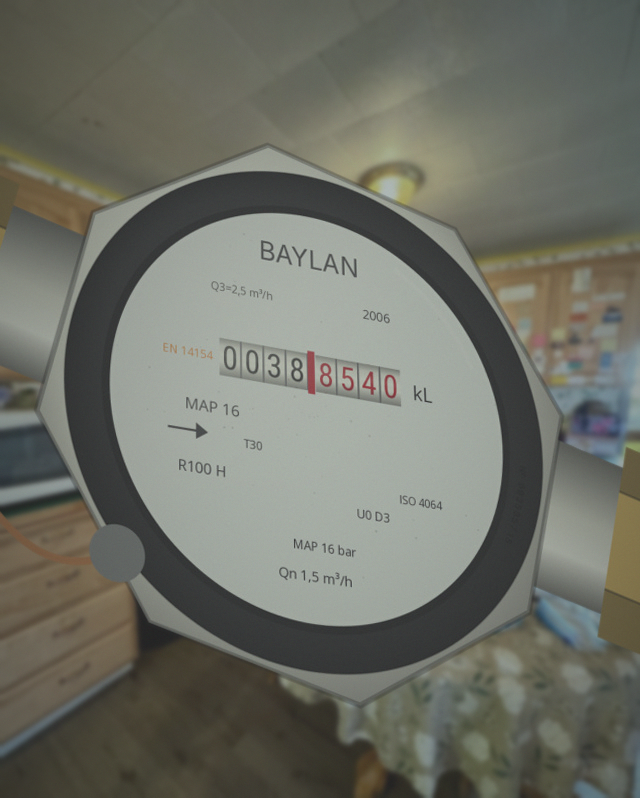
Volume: 38.8540
